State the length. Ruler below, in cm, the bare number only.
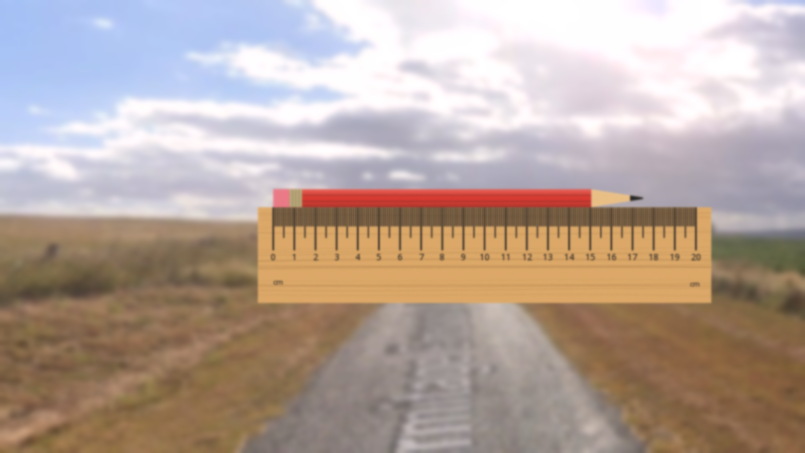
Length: 17.5
